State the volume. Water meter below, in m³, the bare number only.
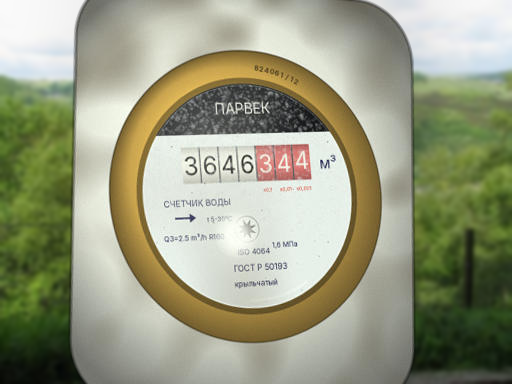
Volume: 3646.344
